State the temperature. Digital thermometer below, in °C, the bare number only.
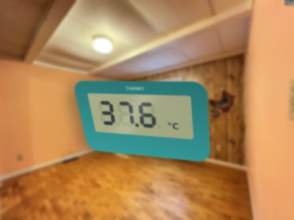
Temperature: 37.6
